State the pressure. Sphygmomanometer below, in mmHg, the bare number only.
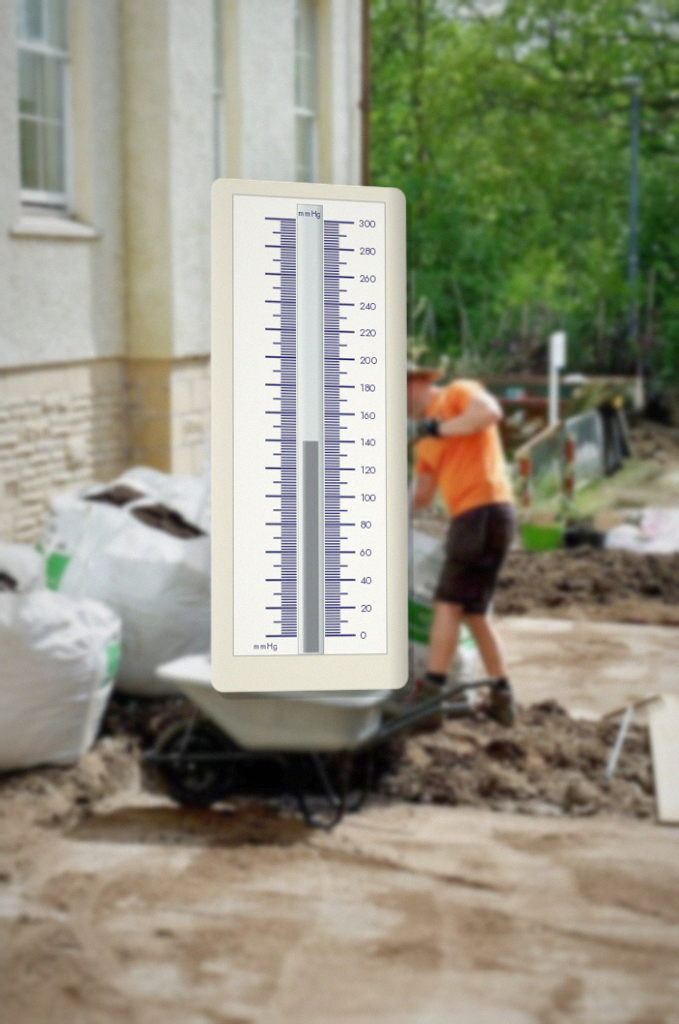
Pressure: 140
